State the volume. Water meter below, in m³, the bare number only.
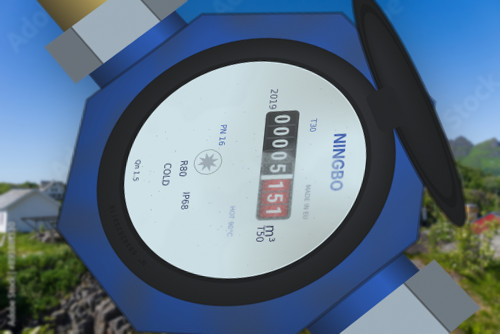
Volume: 5.151
